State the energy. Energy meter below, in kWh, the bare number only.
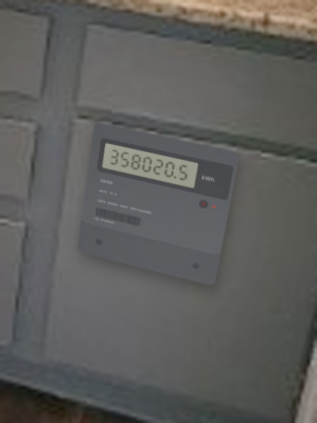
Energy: 358020.5
